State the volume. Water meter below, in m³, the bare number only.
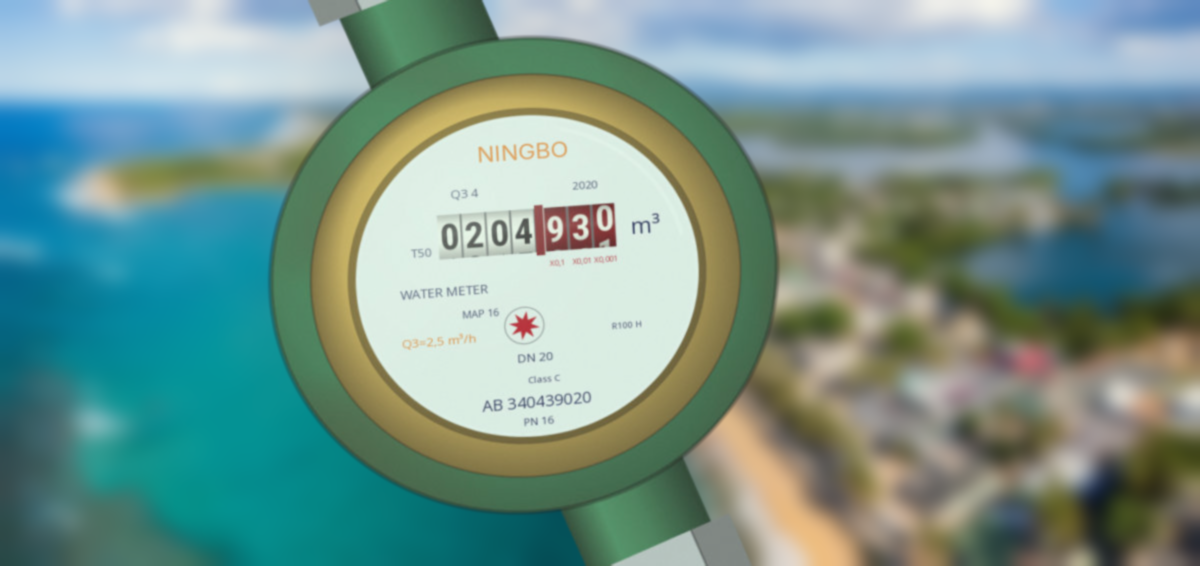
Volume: 204.930
